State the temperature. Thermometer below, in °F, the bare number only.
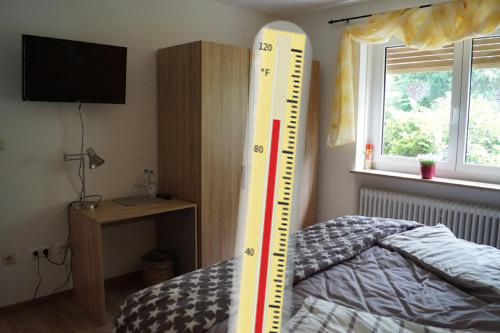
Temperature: 92
